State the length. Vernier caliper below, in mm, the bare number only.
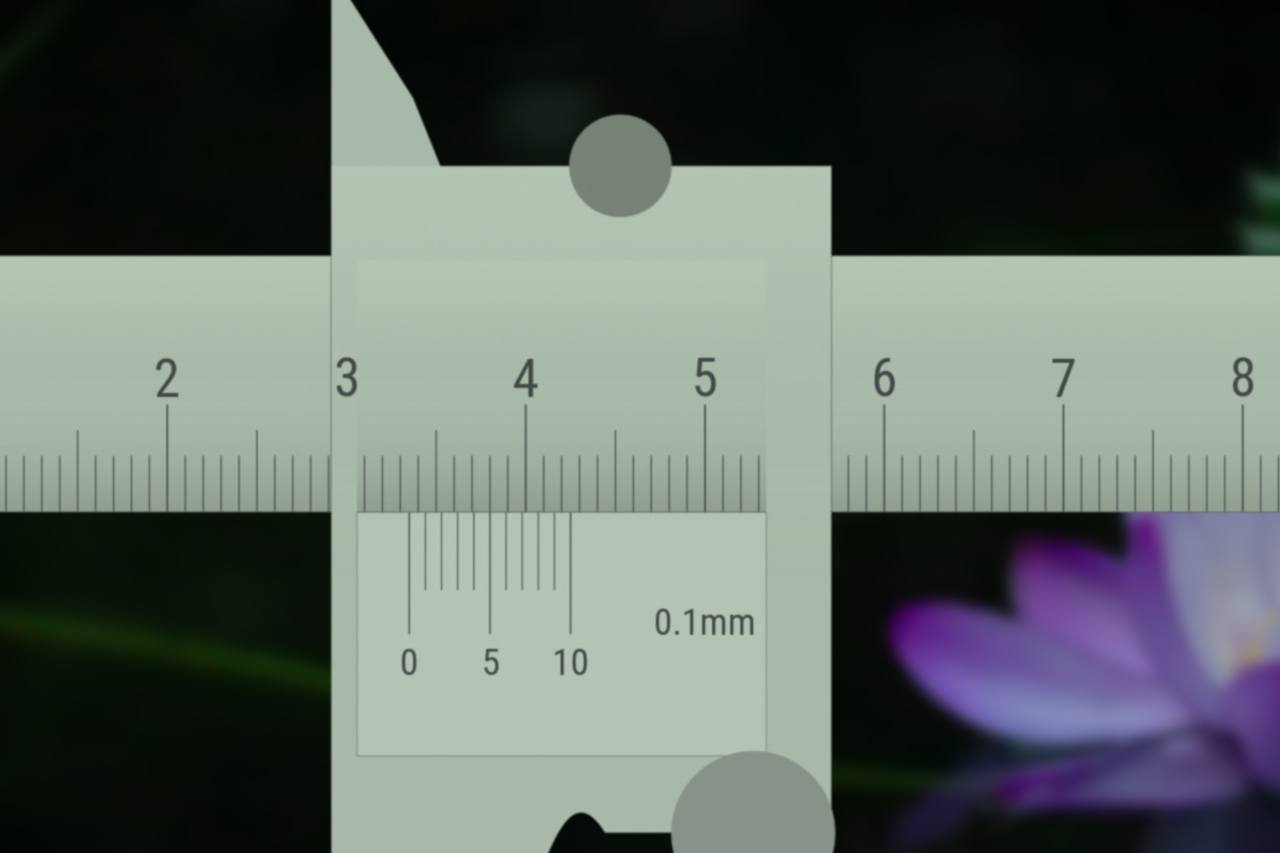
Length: 33.5
